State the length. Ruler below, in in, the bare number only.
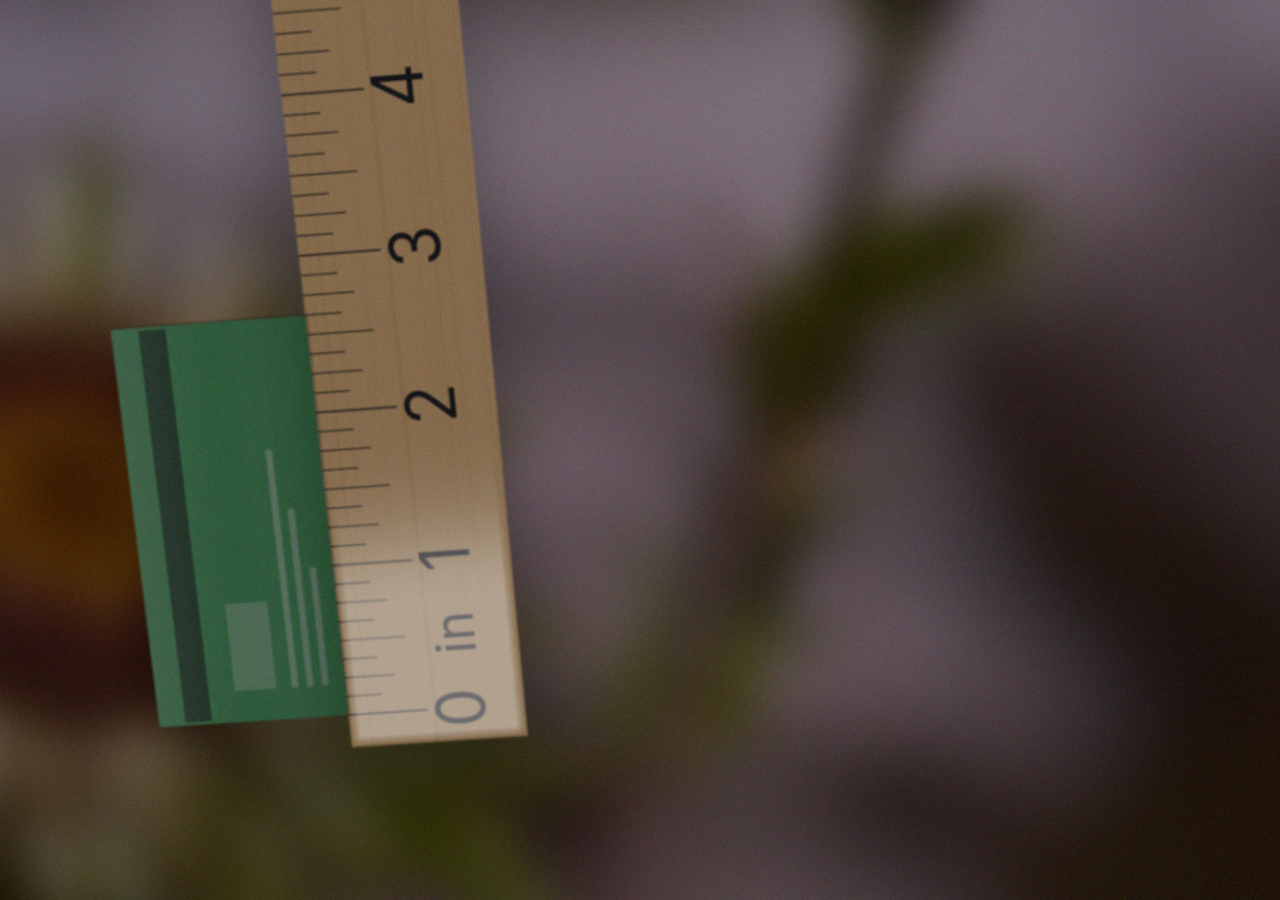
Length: 2.625
